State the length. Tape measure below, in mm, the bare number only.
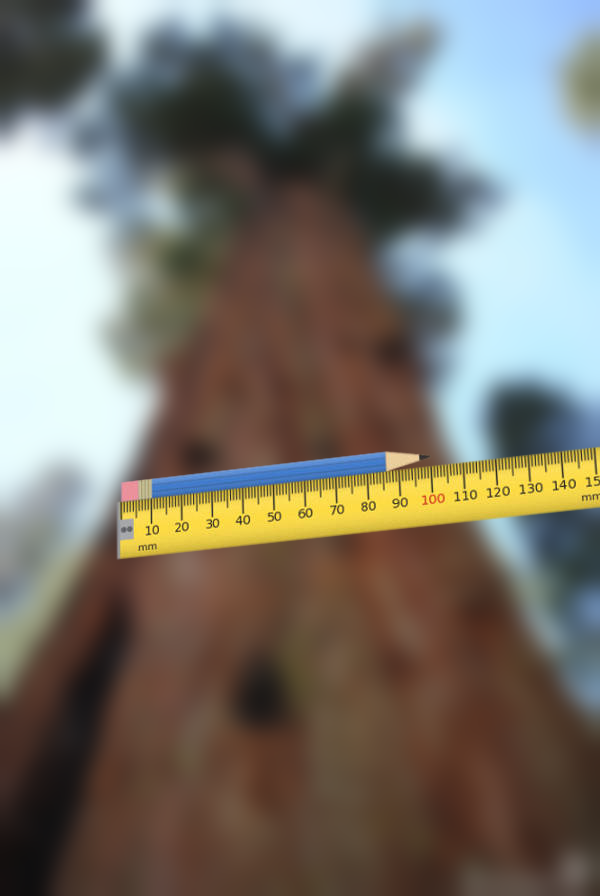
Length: 100
